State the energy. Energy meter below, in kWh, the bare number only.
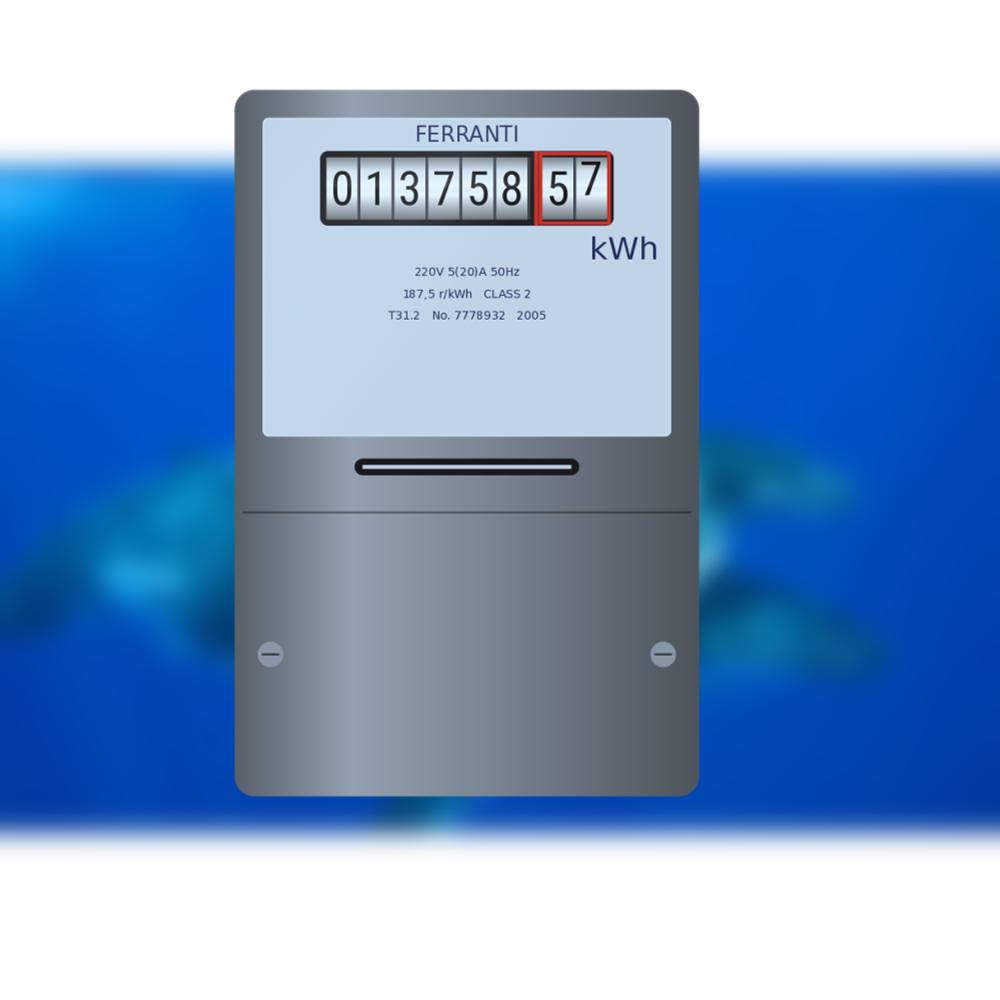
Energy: 13758.57
